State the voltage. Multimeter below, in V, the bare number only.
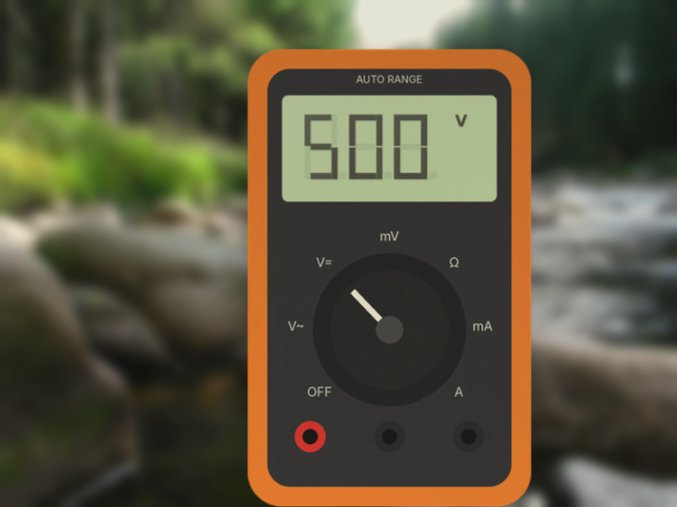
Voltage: 500
